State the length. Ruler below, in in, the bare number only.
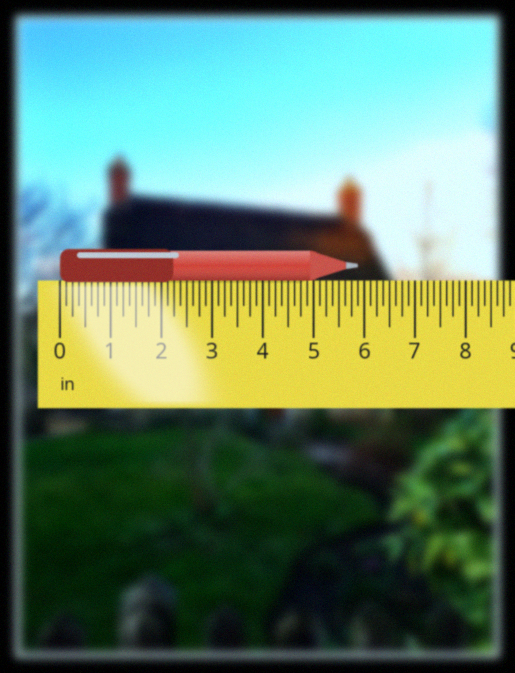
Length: 5.875
